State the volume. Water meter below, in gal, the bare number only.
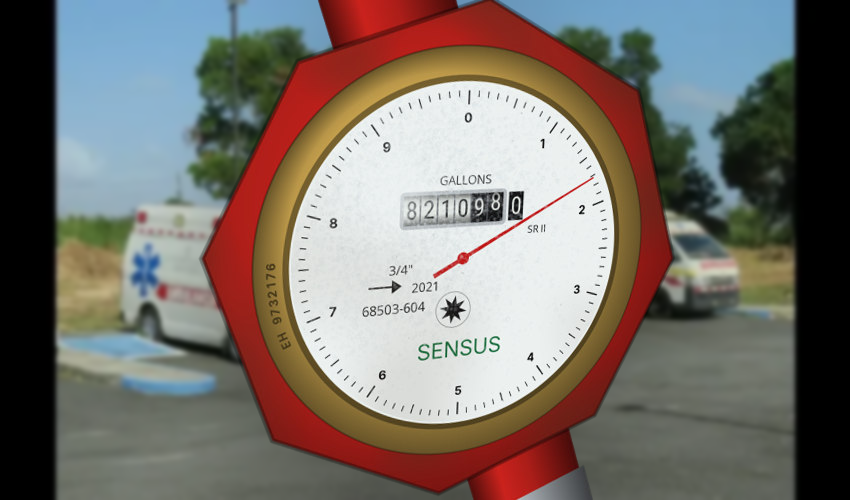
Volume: 8210981.7
